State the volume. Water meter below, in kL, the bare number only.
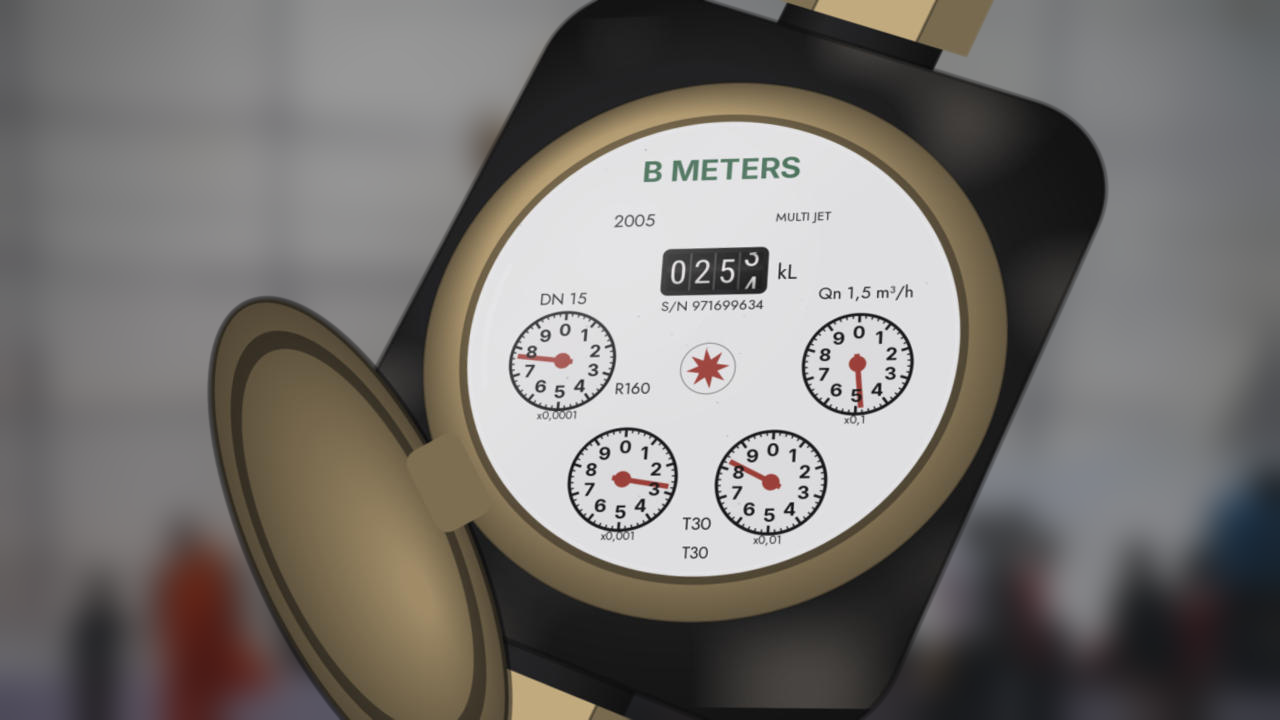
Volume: 253.4827
